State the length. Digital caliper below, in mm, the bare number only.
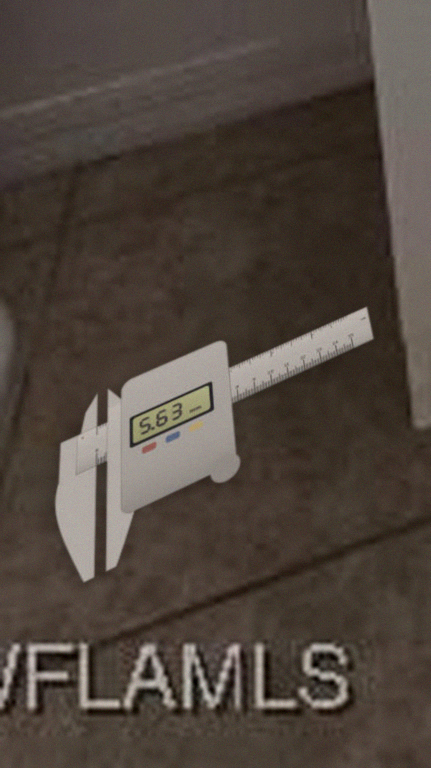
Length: 5.63
